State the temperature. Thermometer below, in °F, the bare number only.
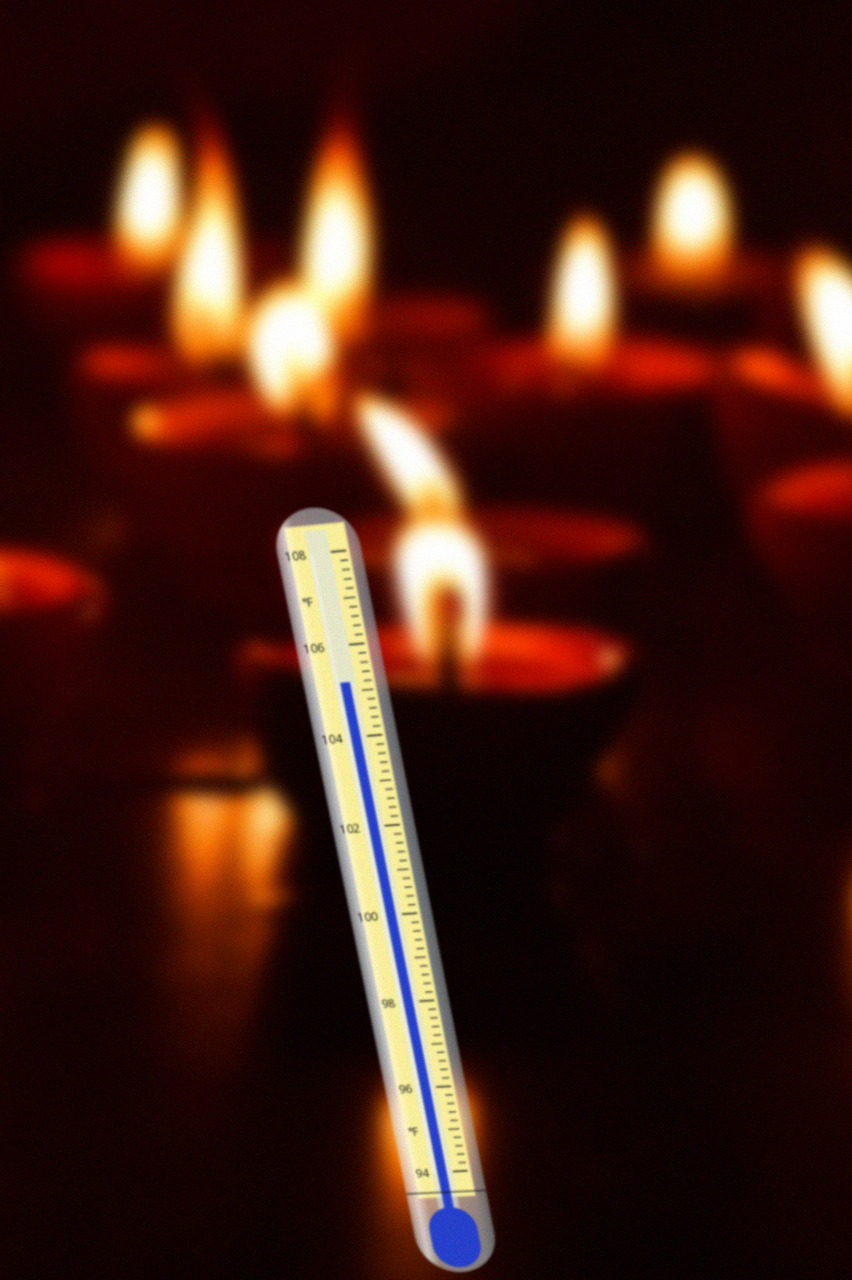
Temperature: 105.2
